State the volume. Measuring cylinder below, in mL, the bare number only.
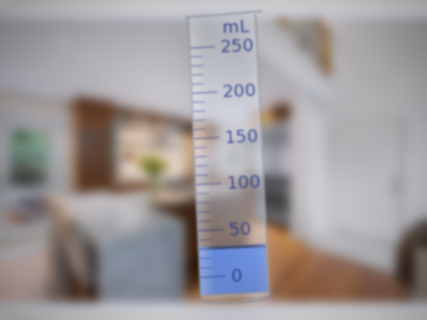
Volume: 30
